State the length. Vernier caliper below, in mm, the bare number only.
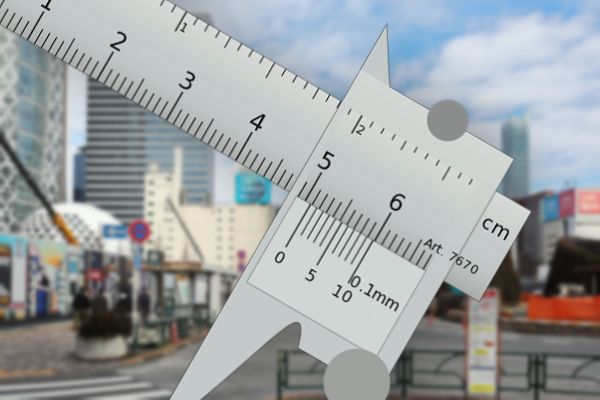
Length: 50.8
